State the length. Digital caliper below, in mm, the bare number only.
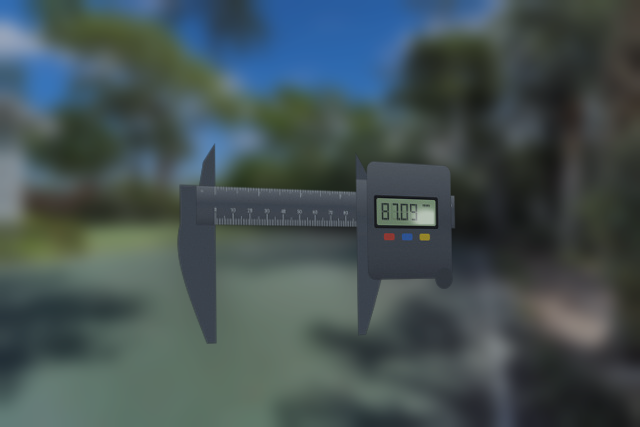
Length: 87.09
